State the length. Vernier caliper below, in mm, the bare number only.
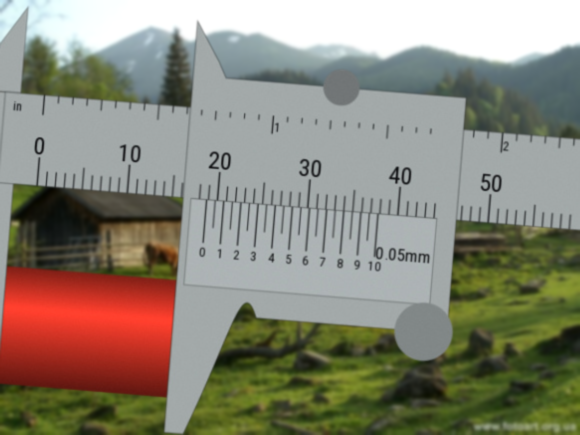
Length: 18.8
